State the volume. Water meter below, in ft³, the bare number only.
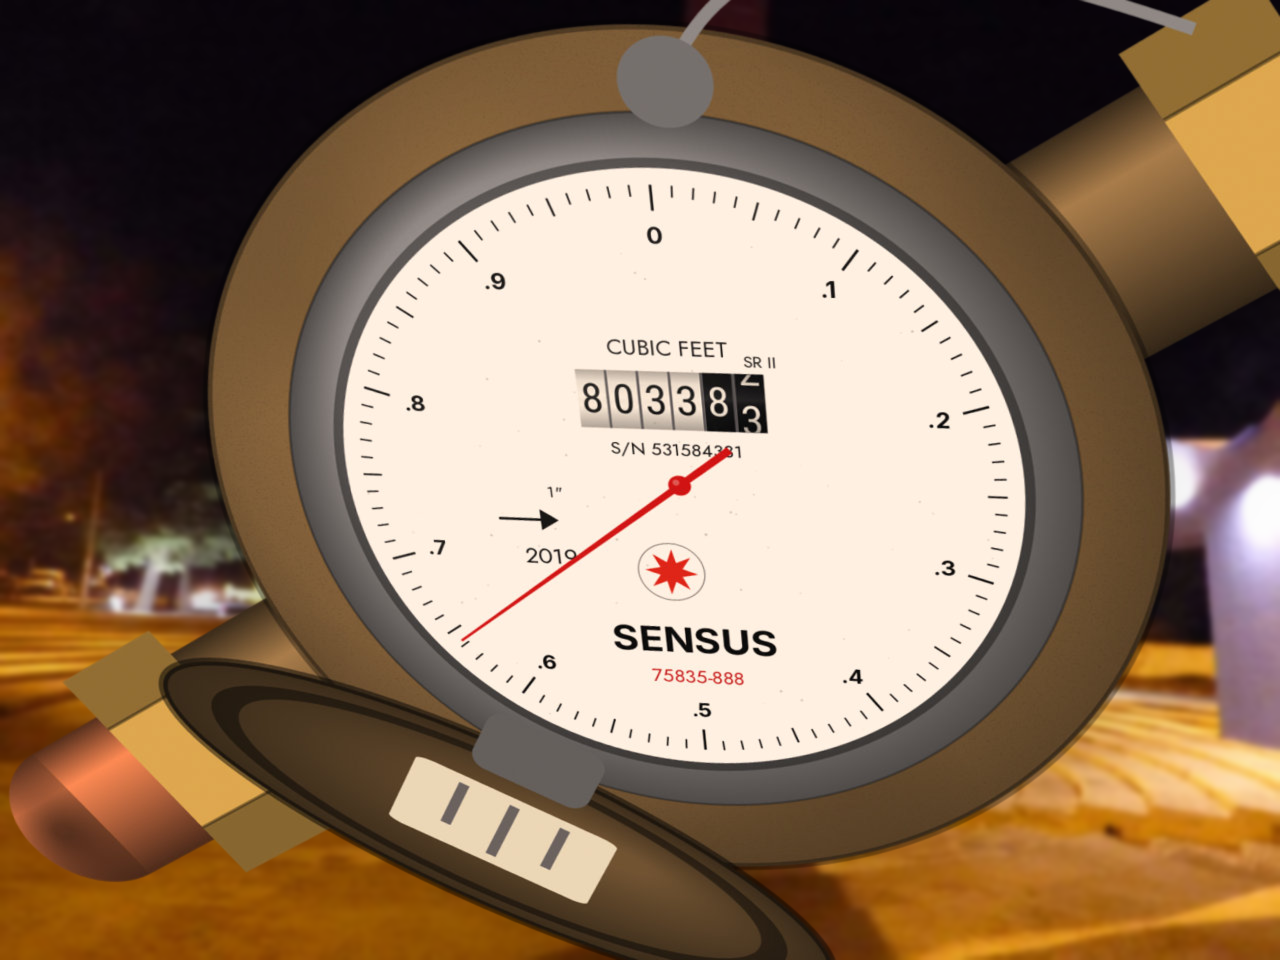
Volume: 803382.64
